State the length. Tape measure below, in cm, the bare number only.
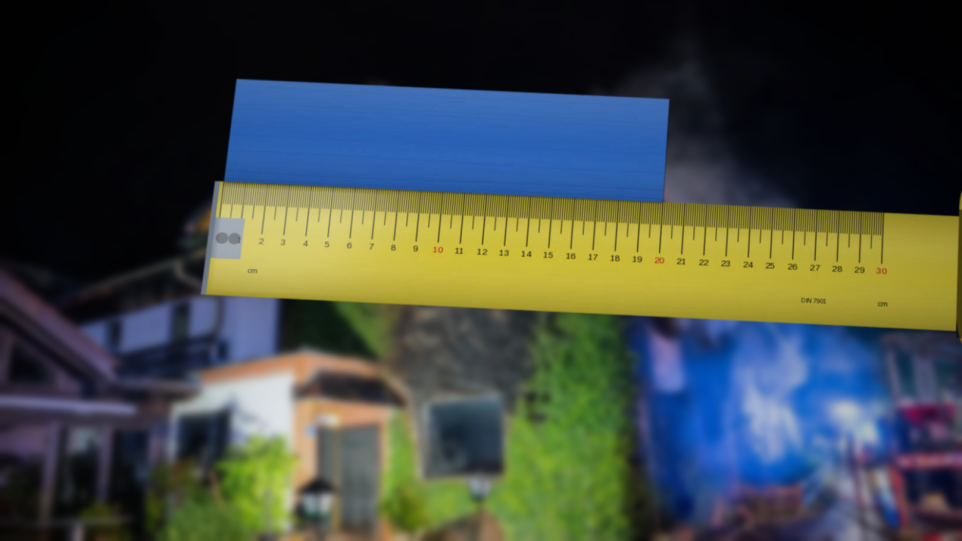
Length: 20
